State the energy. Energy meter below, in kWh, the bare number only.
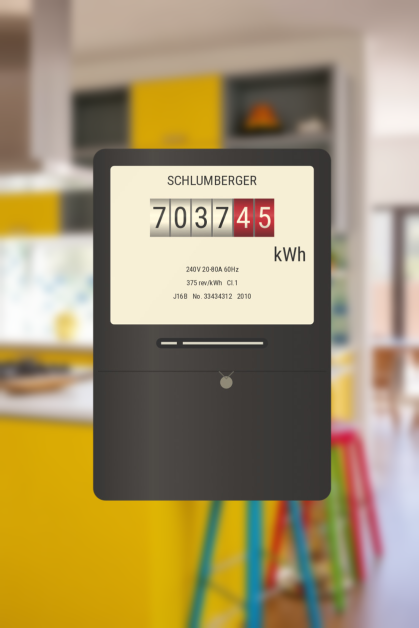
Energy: 7037.45
